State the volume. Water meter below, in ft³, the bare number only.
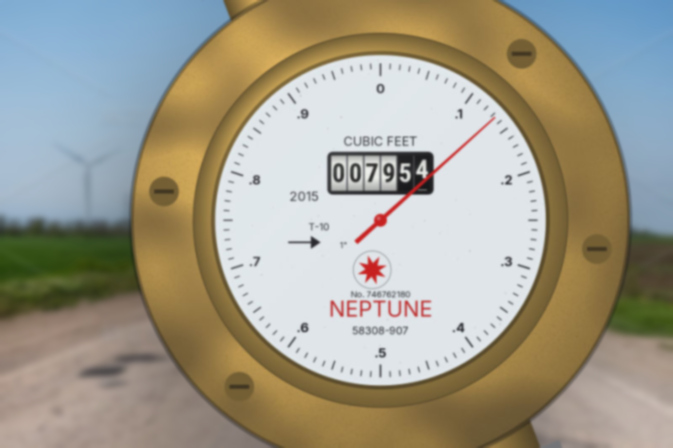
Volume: 7954.13
